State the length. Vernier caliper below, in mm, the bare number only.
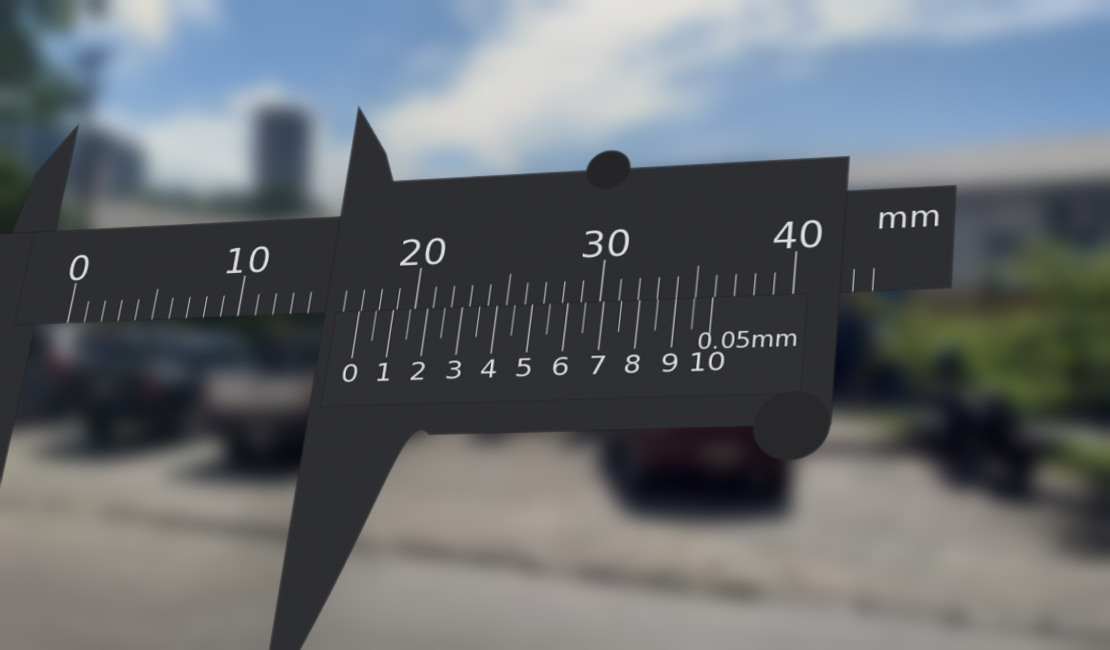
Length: 16.9
